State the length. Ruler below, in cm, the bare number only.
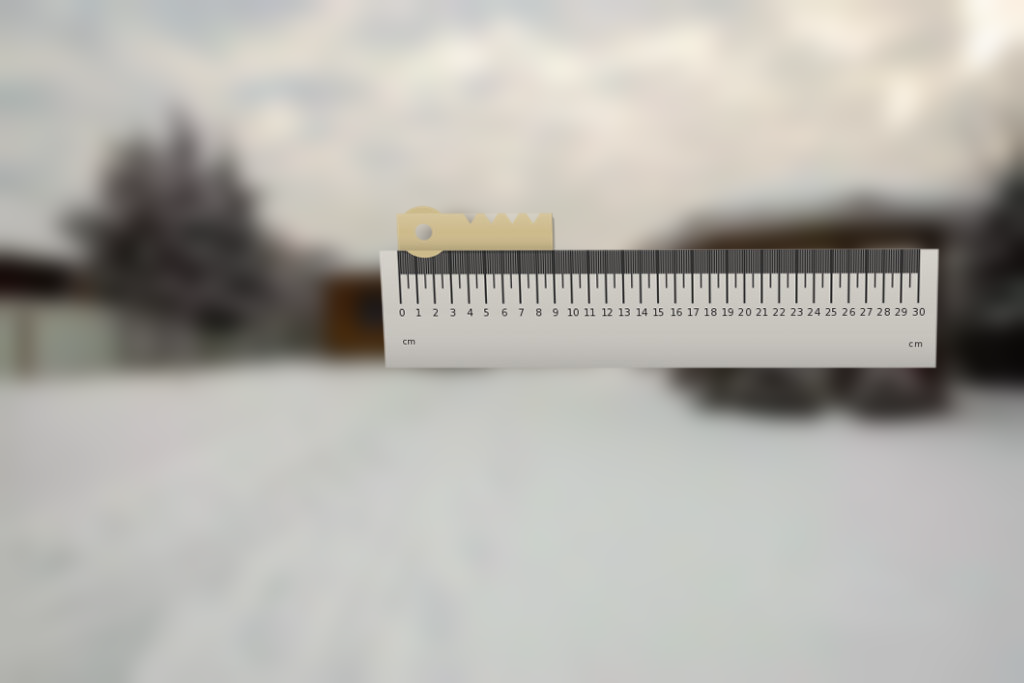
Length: 9
